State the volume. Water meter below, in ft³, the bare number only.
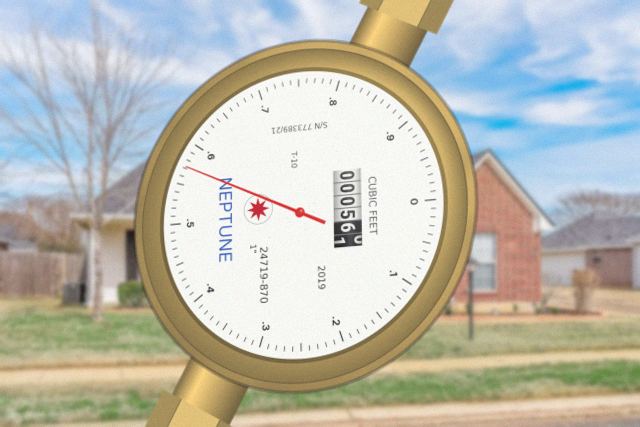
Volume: 560.57
